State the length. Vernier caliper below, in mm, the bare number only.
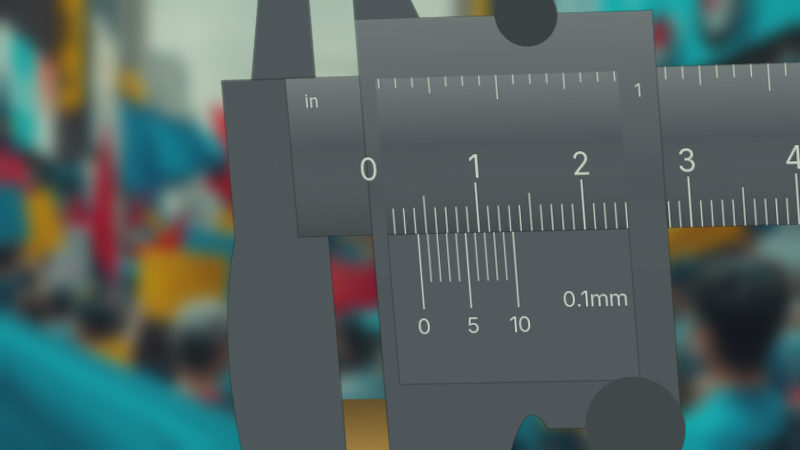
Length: 4.2
